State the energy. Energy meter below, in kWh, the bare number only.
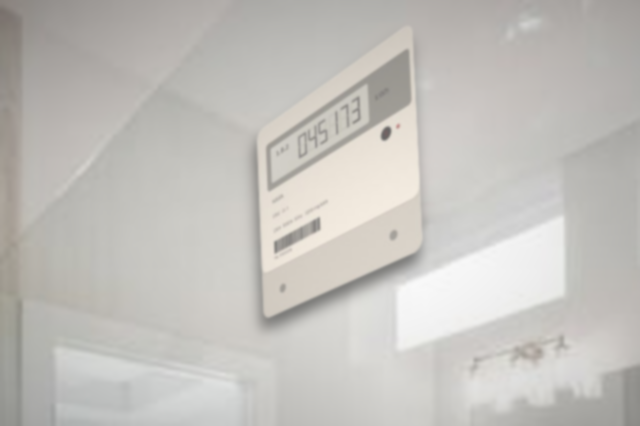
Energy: 45173
